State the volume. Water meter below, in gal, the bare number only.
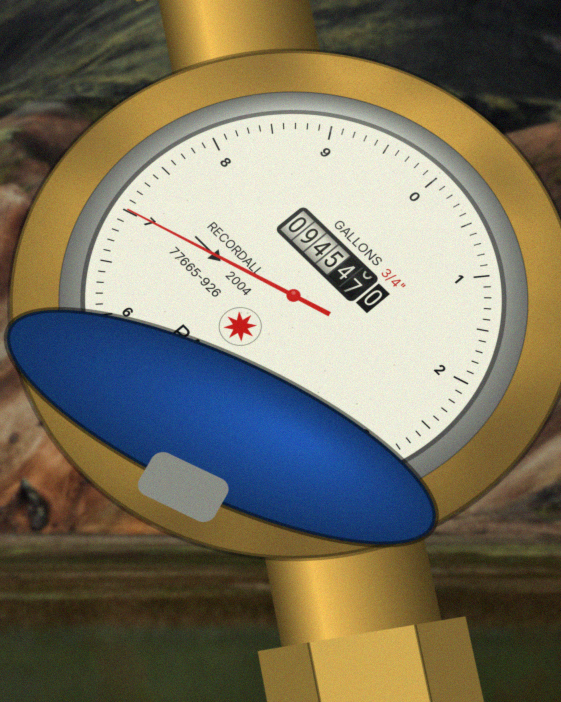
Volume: 945467.0
